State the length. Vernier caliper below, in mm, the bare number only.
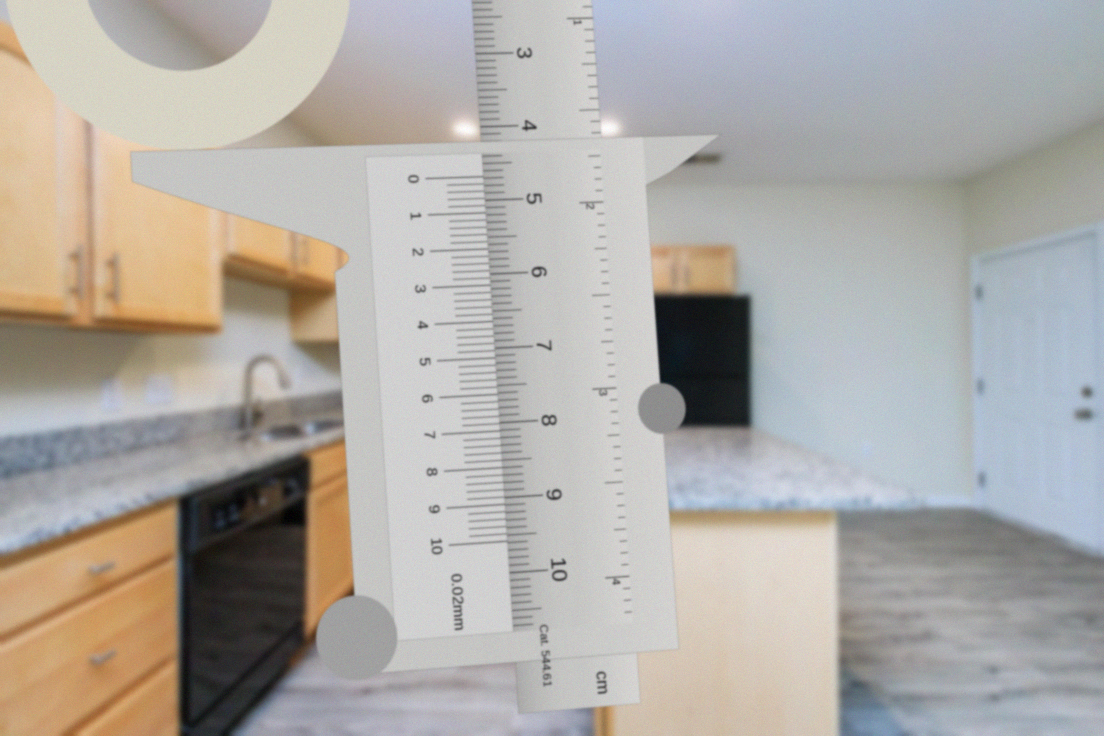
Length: 46.8
